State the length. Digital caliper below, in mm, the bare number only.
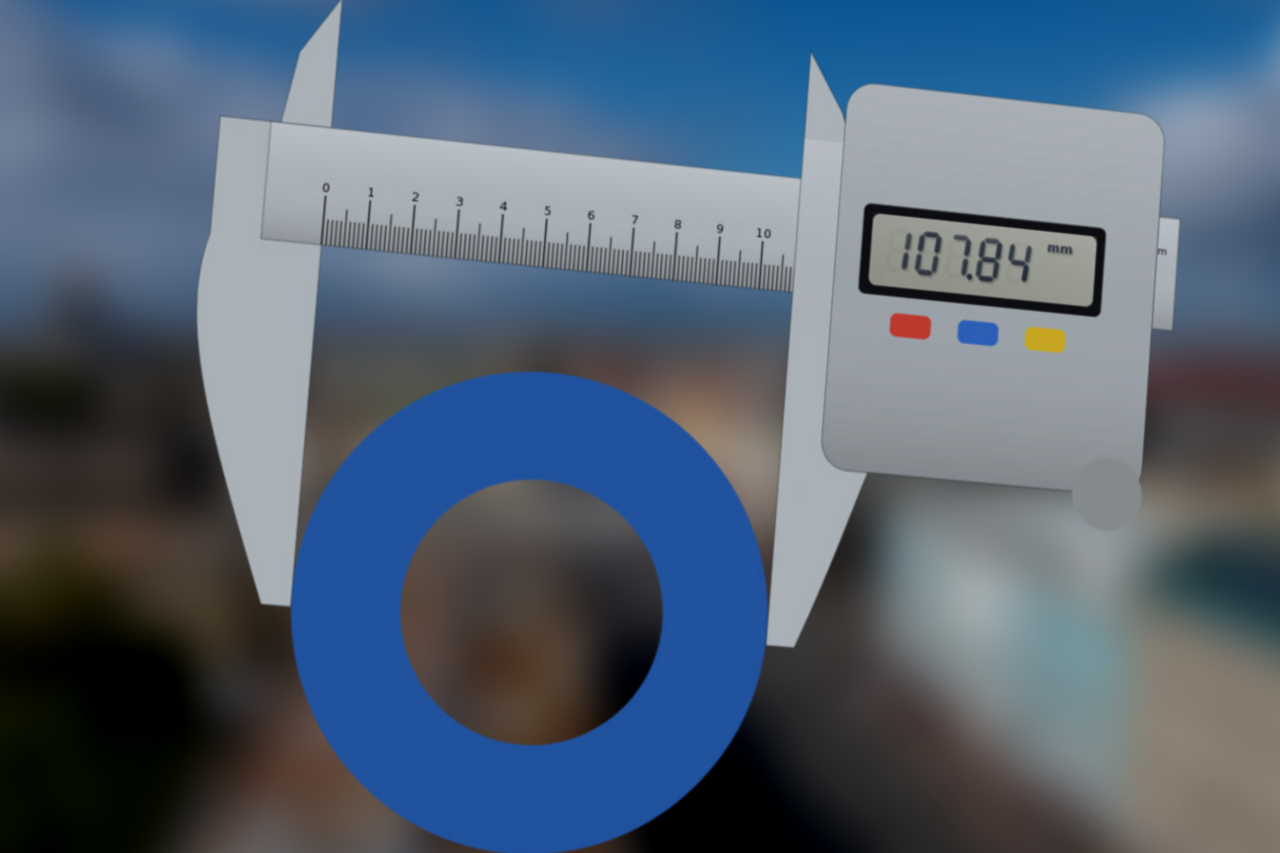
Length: 107.84
